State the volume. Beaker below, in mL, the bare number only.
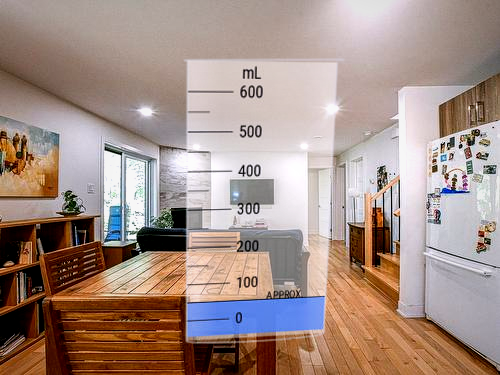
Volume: 50
